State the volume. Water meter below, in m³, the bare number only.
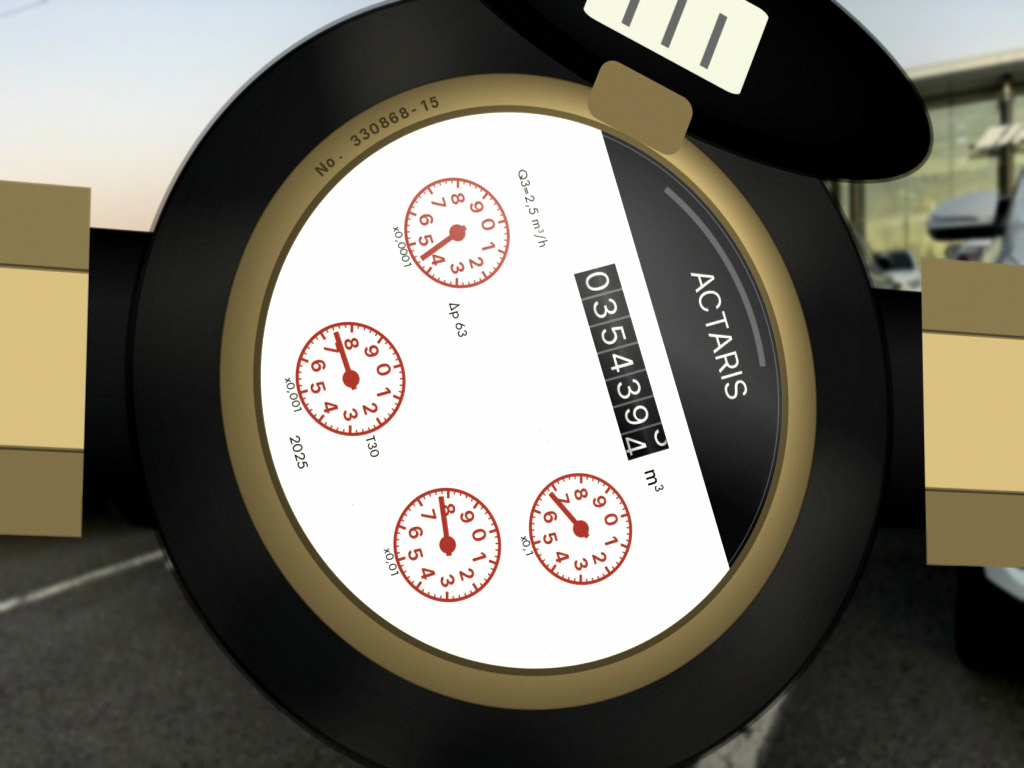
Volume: 354393.6774
